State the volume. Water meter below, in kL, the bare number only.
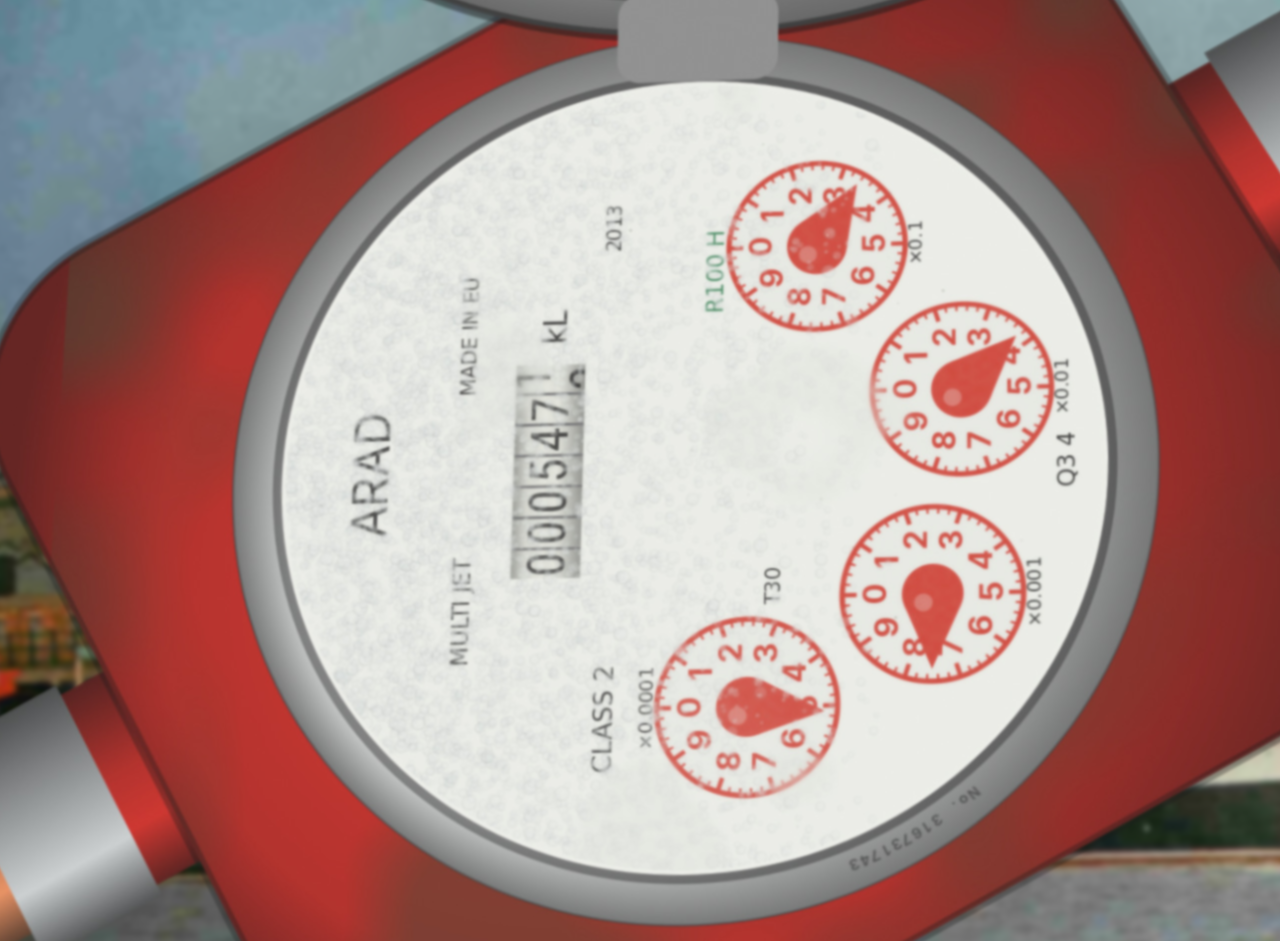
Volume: 5471.3375
